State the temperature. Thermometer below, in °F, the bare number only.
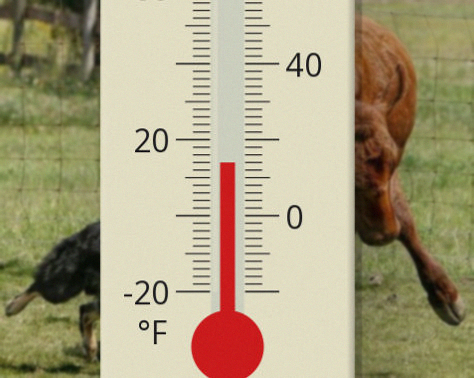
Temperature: 14
